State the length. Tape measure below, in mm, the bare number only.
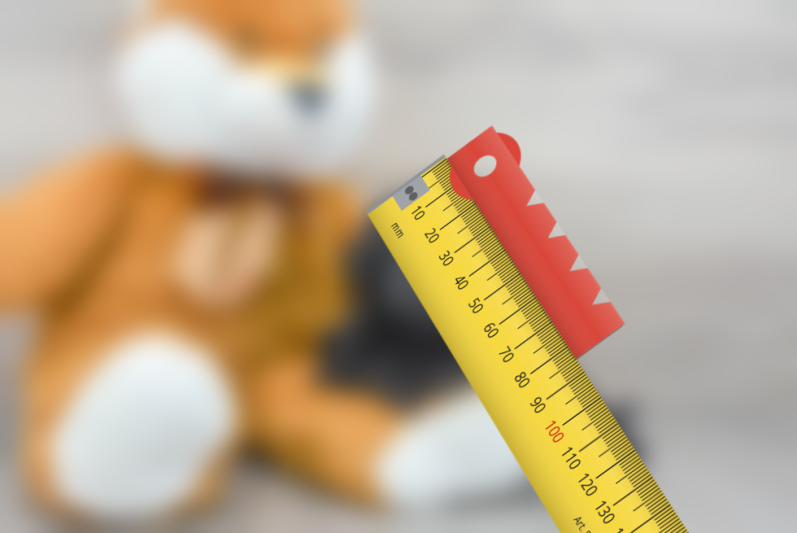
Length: 85
